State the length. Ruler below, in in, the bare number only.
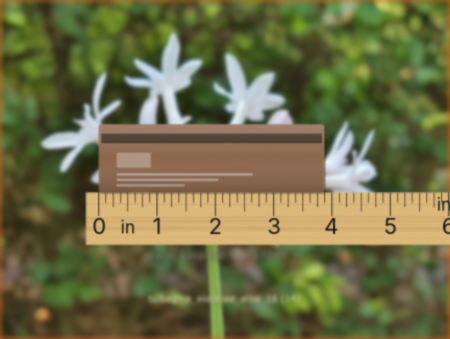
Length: 3.875
